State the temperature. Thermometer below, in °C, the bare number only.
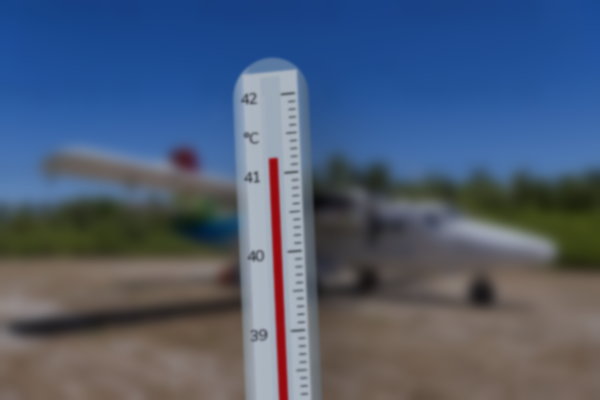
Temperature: 41.2
